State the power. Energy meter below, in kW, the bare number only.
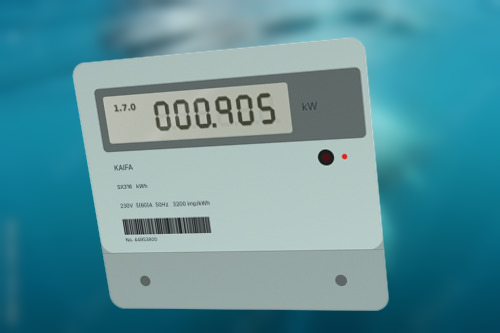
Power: 0.905
